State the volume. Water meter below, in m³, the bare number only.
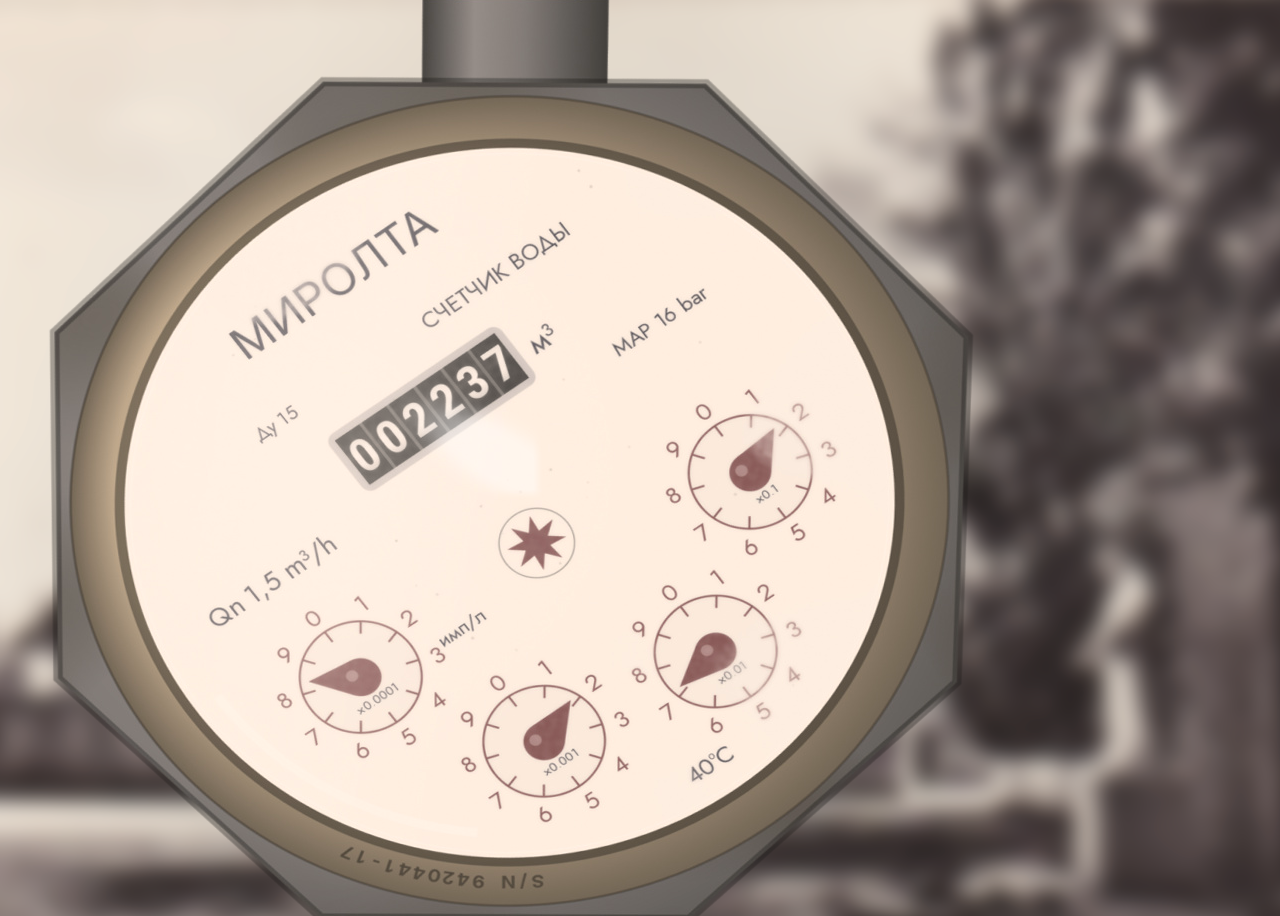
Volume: 2237.1718
